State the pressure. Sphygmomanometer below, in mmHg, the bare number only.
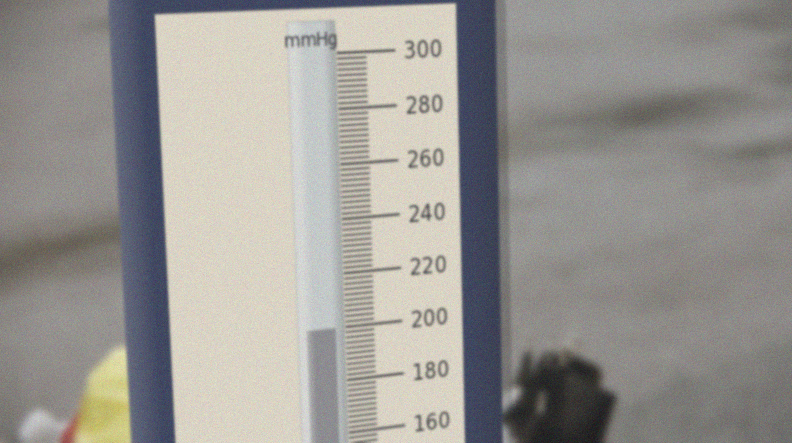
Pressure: 200
